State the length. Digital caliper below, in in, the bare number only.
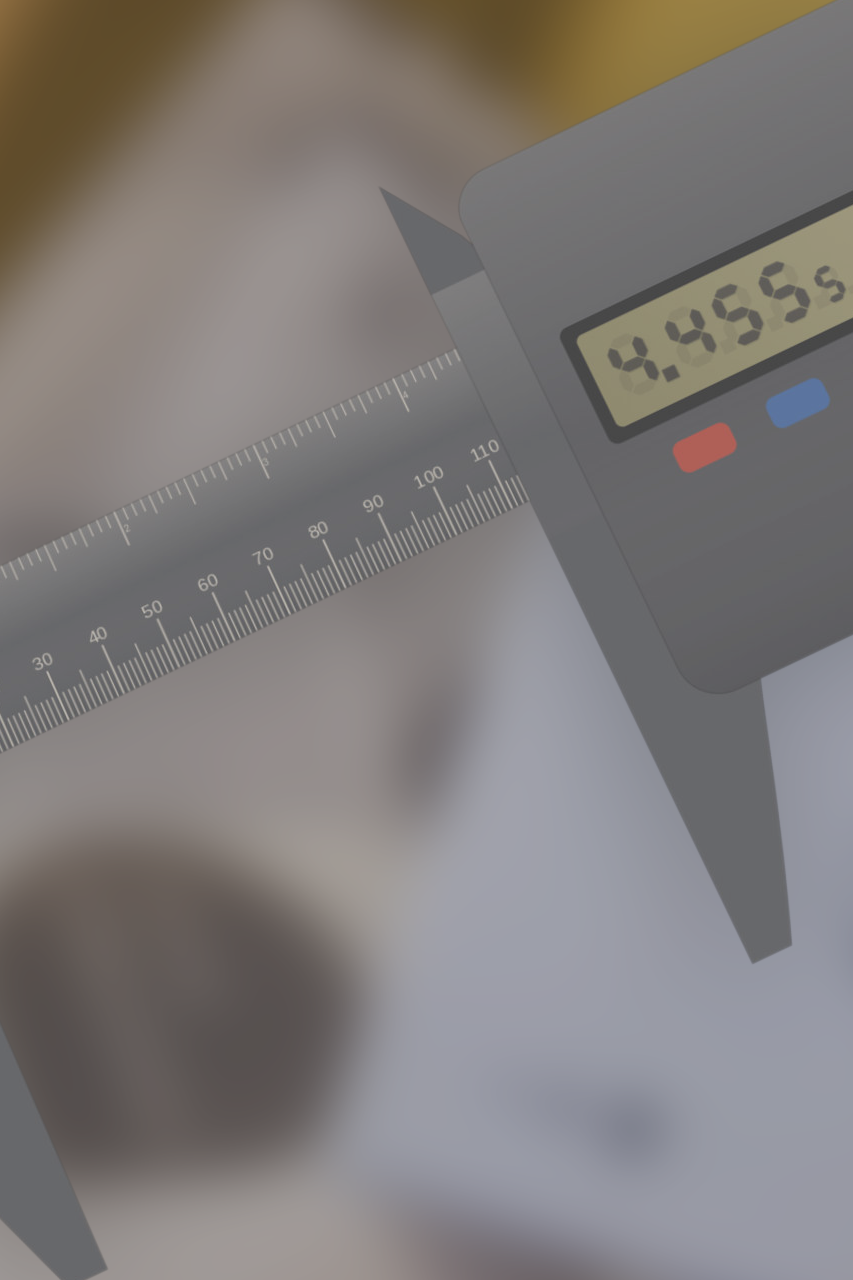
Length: 4.4555
